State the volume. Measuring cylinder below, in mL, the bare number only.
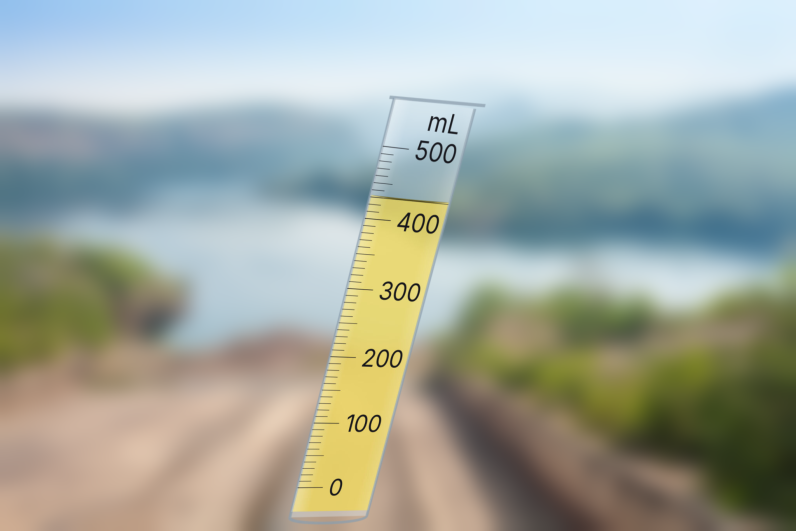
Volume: 430
